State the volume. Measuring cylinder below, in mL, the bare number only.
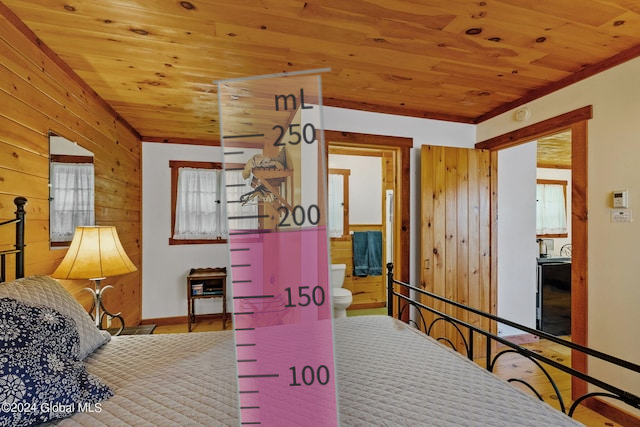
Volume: 190
